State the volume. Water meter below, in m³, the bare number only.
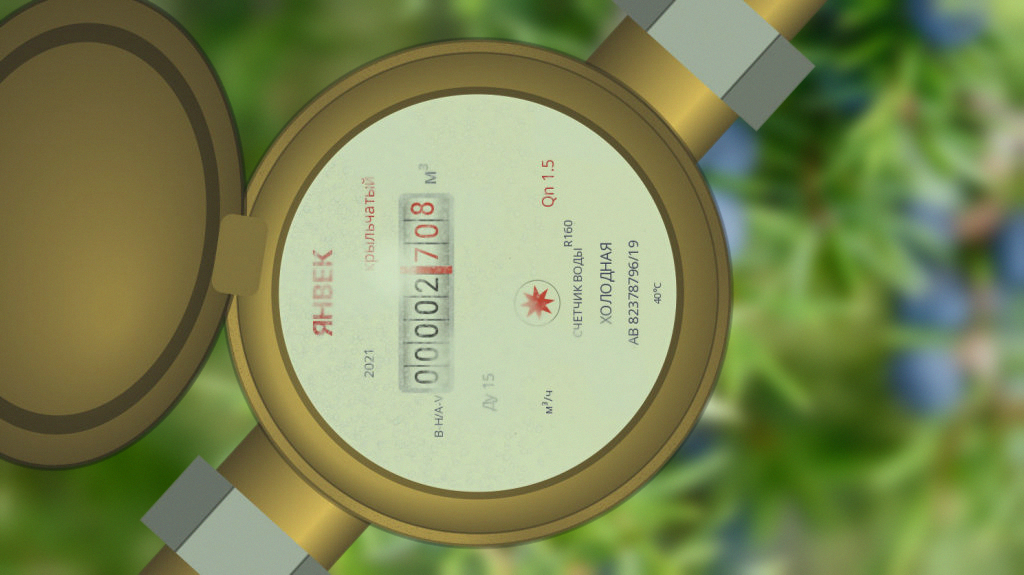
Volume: 2.708
